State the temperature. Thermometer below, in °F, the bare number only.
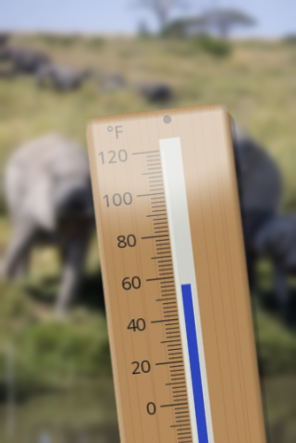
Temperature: 56
